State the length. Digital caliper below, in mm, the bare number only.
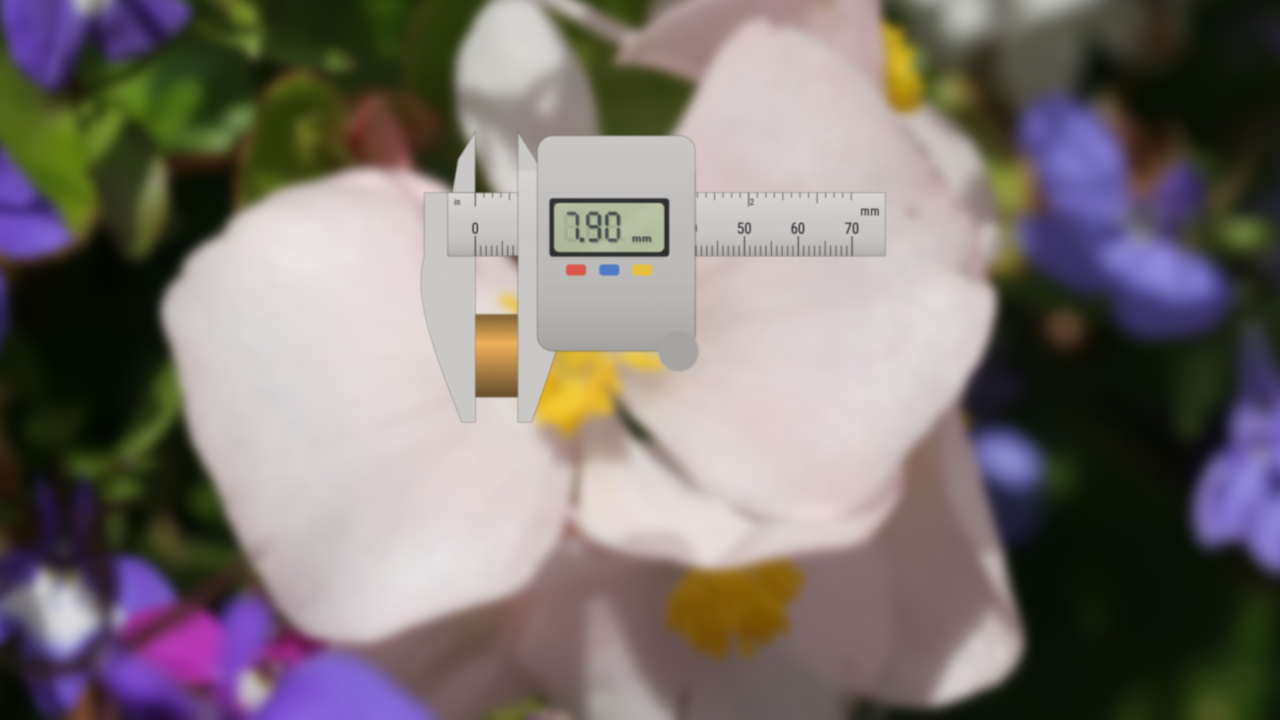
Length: 7.90
